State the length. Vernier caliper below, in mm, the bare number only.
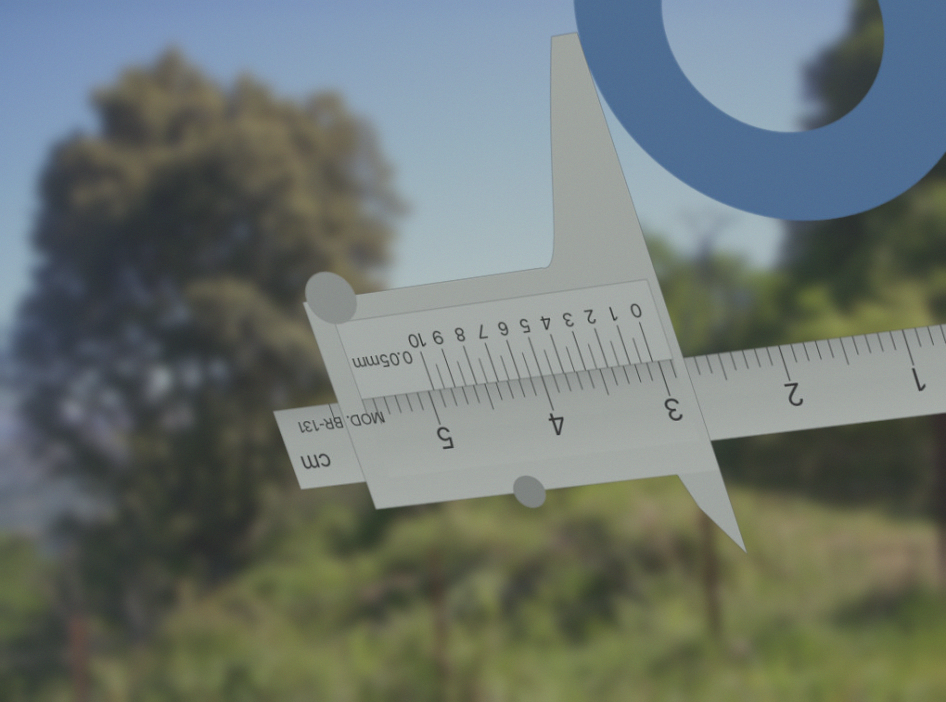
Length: 30.5
